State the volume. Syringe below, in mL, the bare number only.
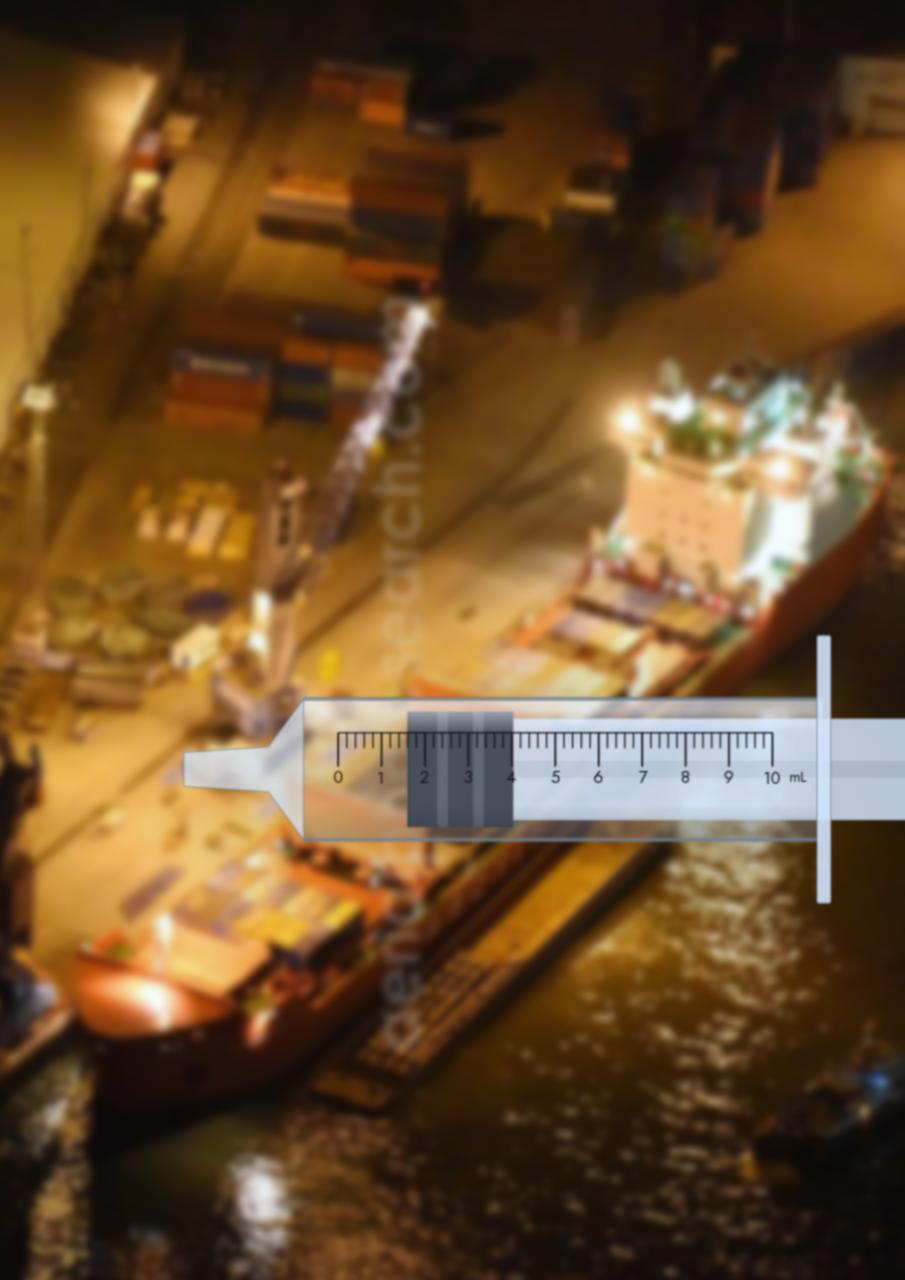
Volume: 1.6
